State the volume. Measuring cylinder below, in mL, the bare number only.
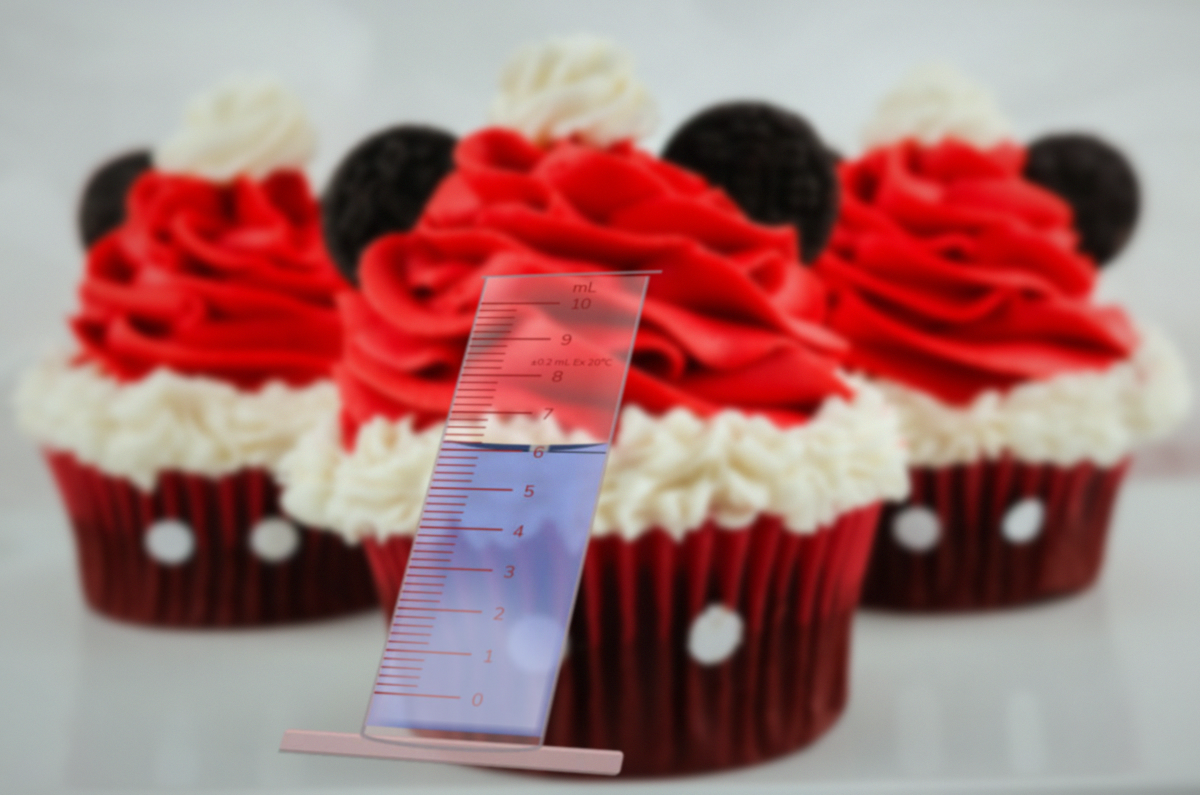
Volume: 6
